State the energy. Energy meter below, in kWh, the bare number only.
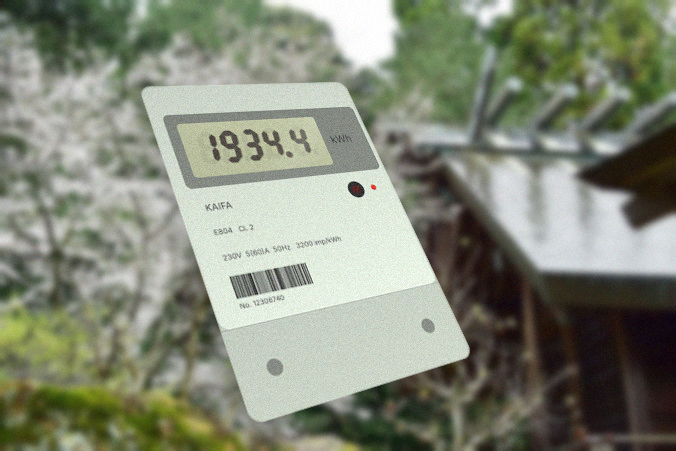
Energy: 1934.4
